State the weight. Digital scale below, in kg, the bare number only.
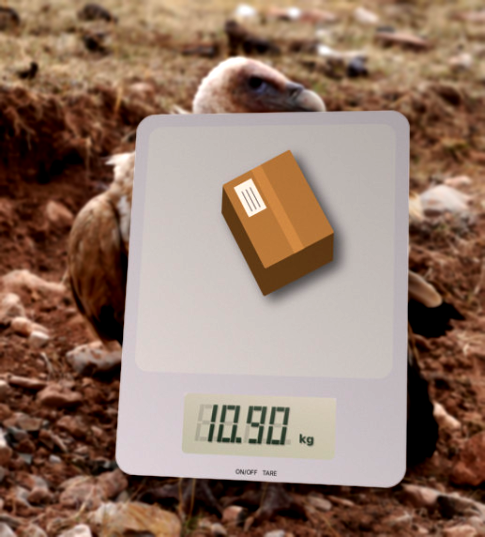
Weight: 10.90
